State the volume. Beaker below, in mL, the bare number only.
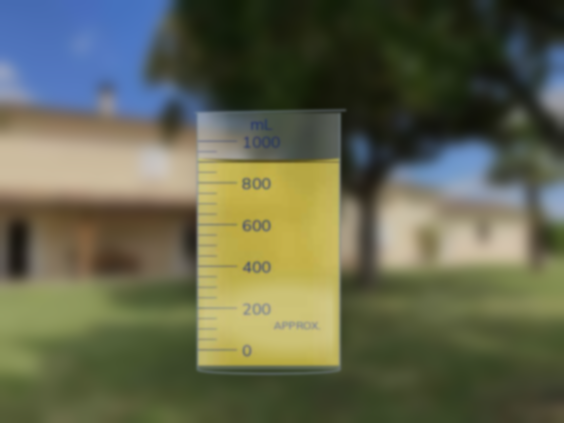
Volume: 900
